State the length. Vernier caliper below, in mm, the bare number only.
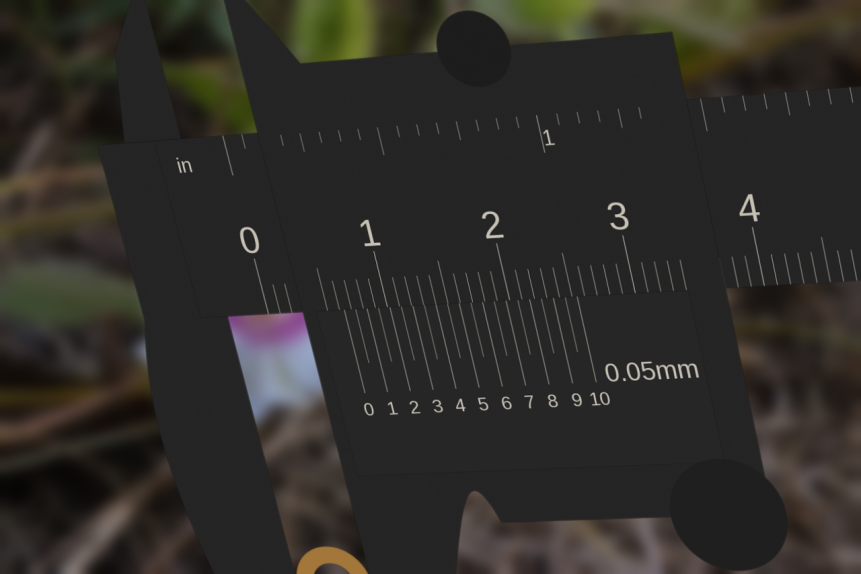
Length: 6.4
